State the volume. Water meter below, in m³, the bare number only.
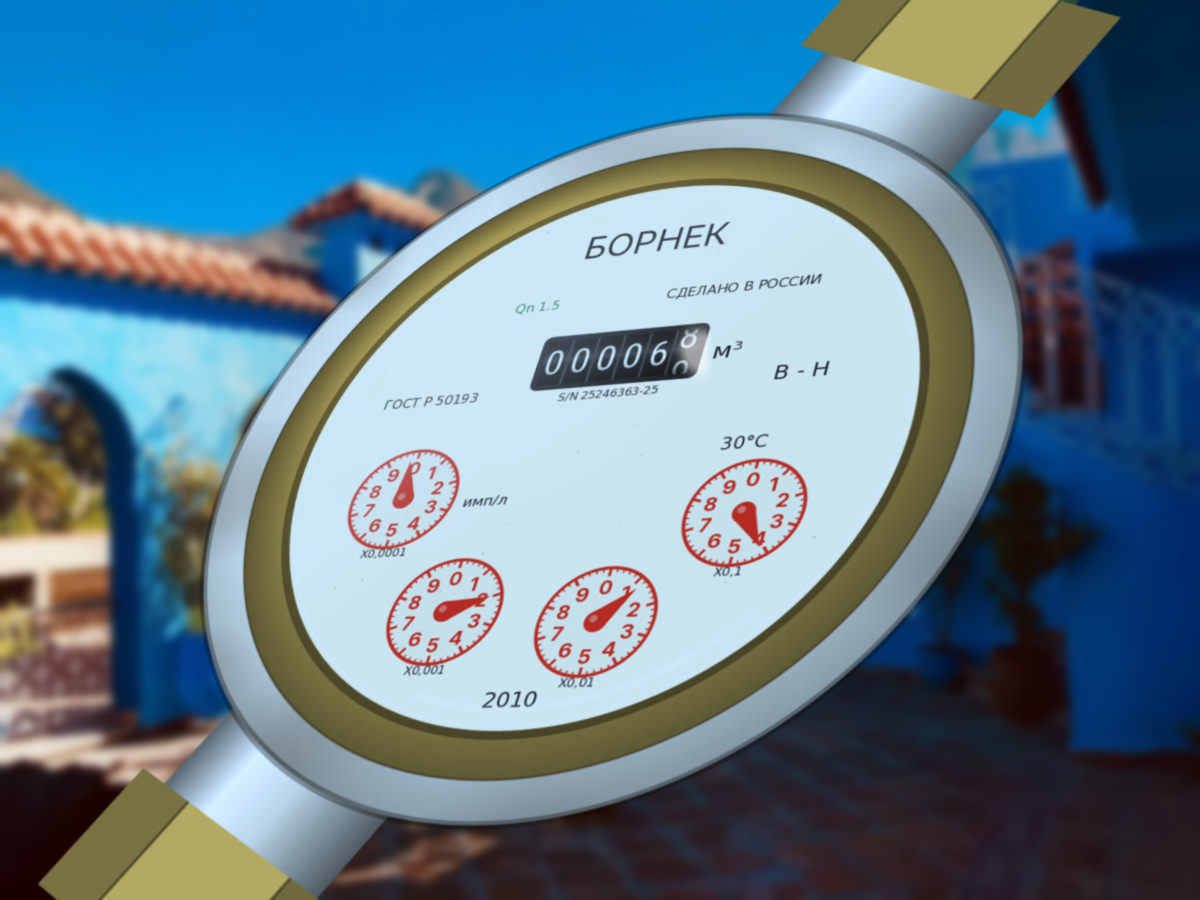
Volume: 68.4119
